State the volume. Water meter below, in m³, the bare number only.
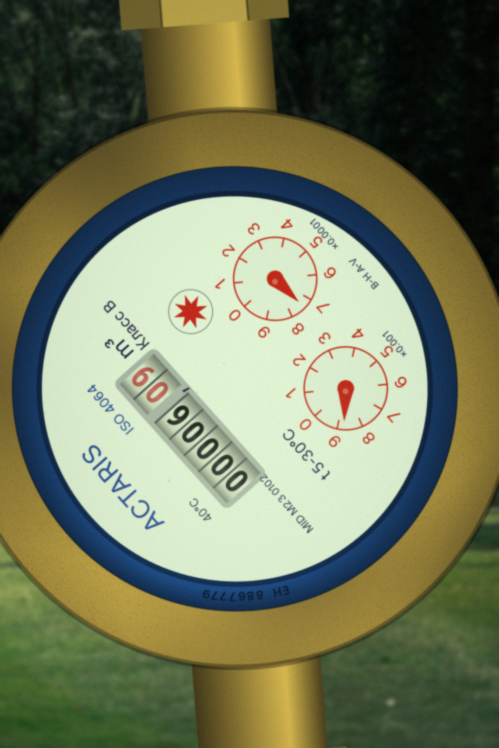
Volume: 6.0987
